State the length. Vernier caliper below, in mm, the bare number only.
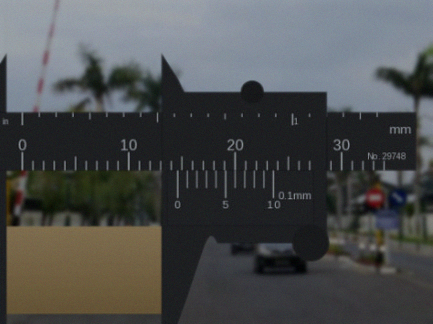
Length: 14.6
